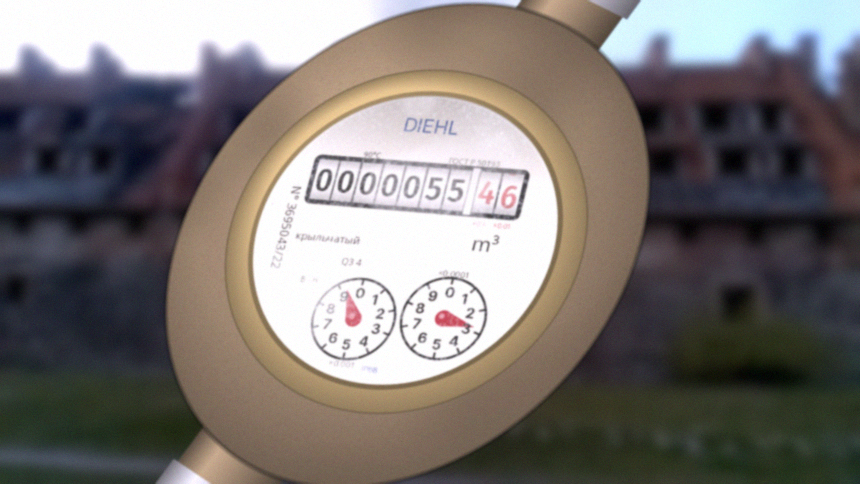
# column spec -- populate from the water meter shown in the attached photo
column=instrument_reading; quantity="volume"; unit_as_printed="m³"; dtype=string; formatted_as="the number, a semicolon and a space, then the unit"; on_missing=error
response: 55.4592; m³
